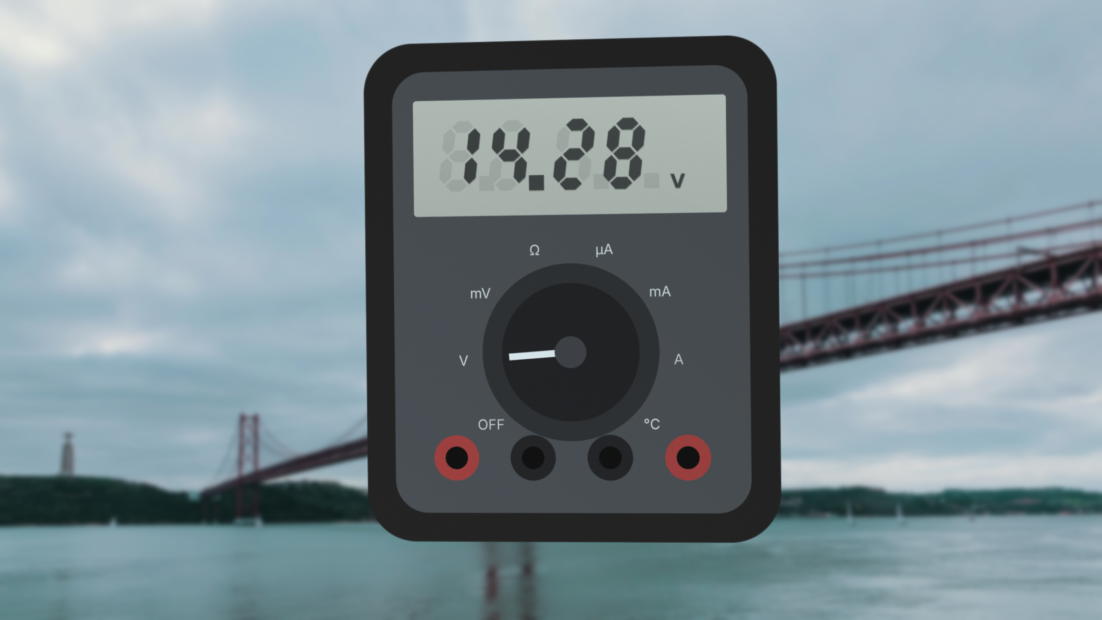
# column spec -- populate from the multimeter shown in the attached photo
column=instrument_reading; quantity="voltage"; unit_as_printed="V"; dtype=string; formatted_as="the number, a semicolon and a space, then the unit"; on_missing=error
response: 14.28; V
